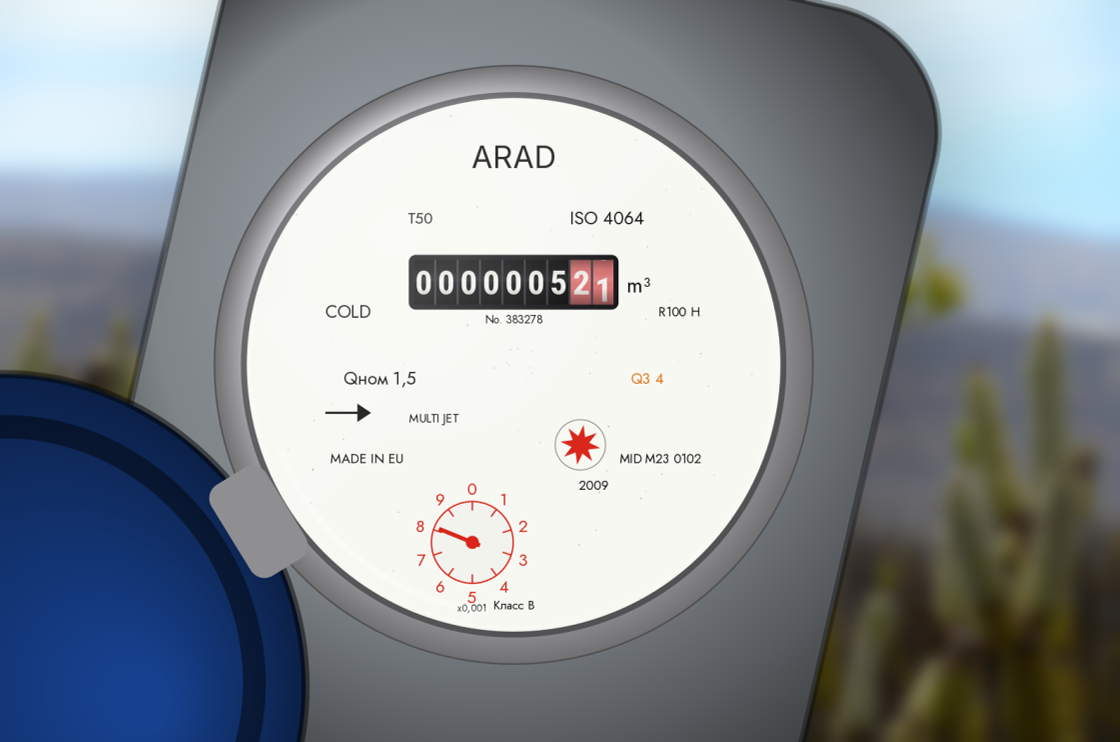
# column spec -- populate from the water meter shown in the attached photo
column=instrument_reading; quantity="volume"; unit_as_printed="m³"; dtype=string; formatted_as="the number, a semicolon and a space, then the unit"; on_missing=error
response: 5.208; m³
